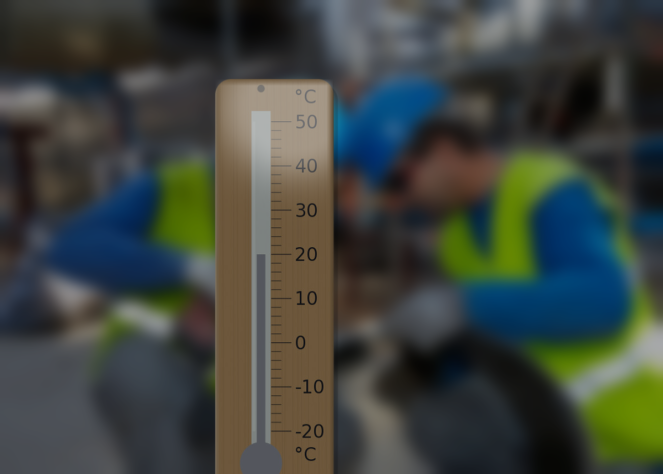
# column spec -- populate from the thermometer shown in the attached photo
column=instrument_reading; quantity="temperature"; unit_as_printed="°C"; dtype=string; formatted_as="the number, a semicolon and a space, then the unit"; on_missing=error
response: 20; °C
